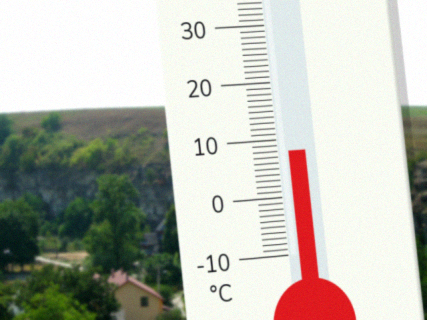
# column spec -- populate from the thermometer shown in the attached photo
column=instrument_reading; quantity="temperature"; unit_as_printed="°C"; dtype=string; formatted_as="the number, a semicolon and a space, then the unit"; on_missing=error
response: 8; °C
